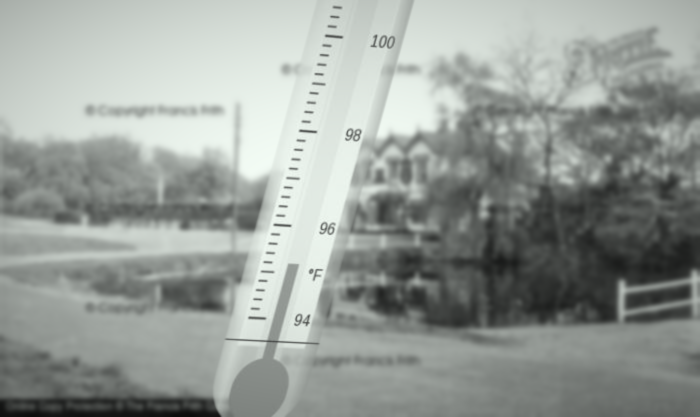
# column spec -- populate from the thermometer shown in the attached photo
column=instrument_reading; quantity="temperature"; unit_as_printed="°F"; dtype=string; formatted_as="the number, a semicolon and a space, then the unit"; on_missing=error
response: 95.2; °F
